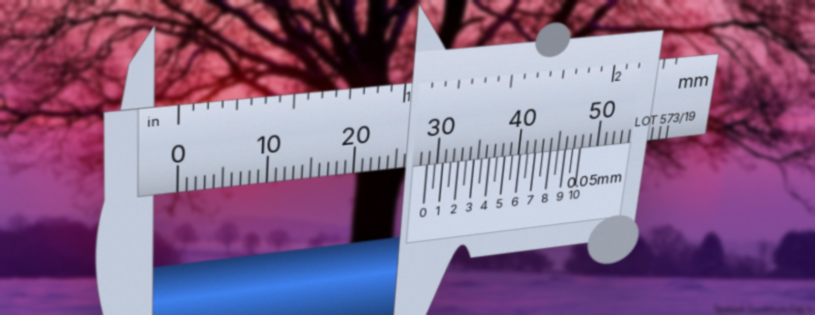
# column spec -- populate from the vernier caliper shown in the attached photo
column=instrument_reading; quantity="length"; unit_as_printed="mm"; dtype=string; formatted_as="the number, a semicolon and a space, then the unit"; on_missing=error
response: 28.8; mm
